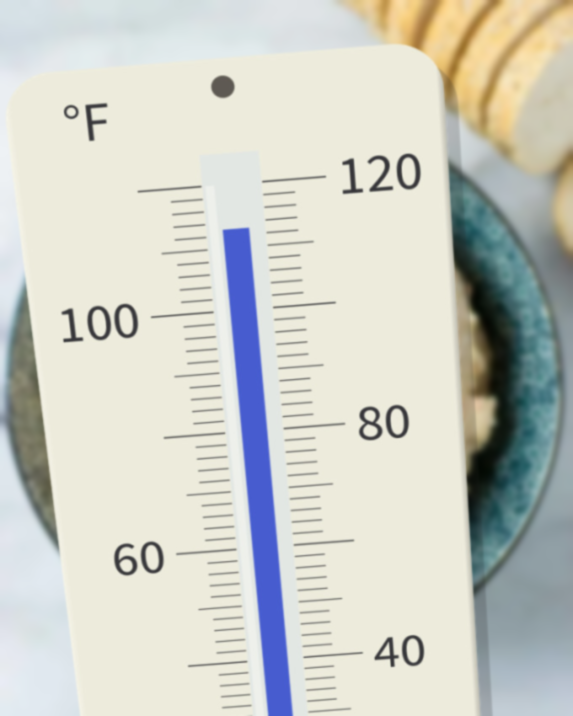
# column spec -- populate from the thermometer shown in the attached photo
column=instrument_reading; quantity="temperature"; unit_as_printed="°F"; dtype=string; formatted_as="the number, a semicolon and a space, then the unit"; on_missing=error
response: 113; °F
